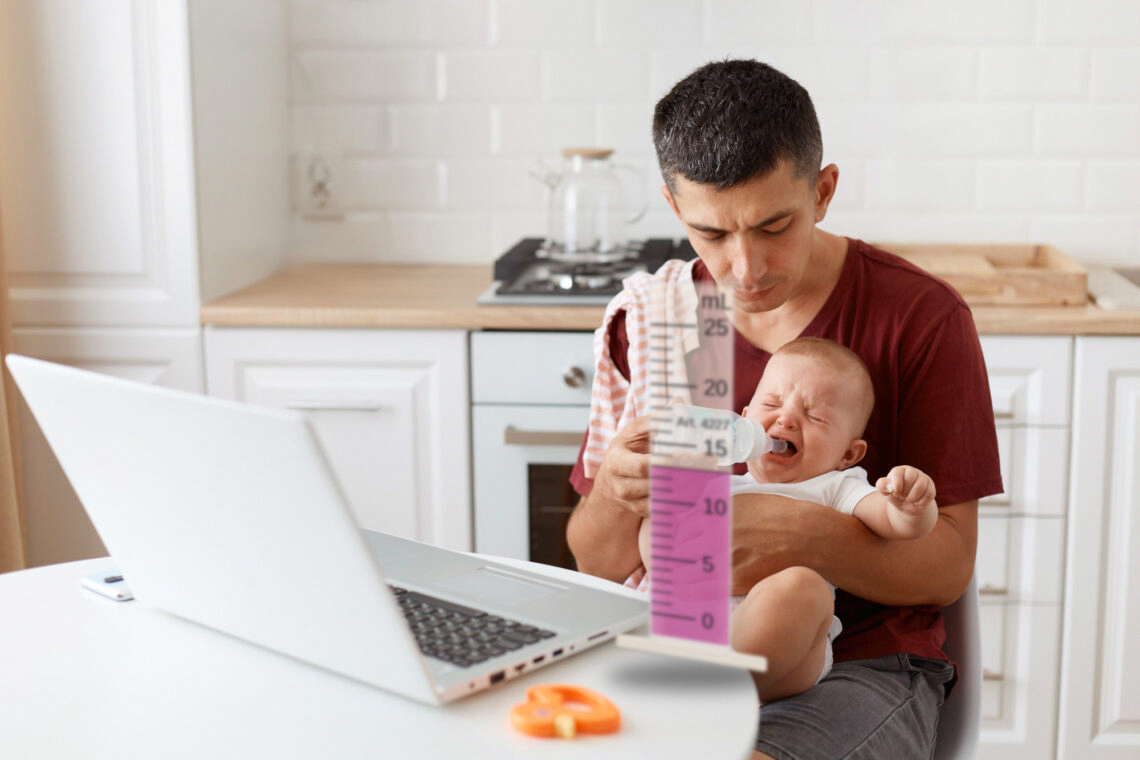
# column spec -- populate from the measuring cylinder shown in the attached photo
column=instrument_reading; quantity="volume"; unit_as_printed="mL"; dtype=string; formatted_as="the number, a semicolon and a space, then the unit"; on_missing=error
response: 13; mL
